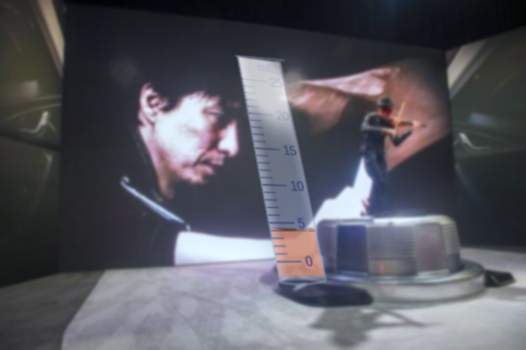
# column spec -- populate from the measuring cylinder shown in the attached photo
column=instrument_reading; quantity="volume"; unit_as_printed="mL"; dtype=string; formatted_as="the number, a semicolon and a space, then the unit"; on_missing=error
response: 4; mL
